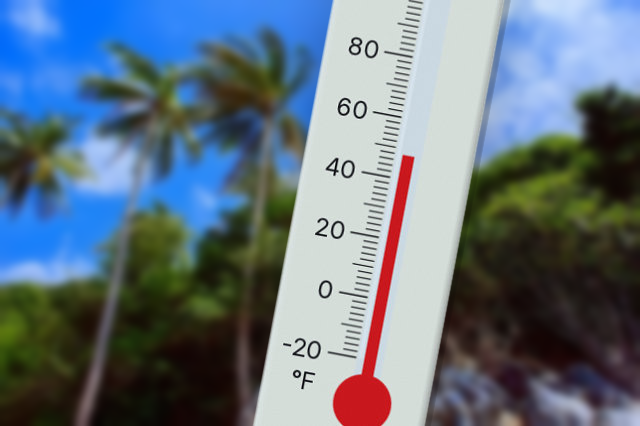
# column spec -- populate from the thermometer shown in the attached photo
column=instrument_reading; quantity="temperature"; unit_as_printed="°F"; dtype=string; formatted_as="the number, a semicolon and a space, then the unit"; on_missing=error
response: 48; °F
